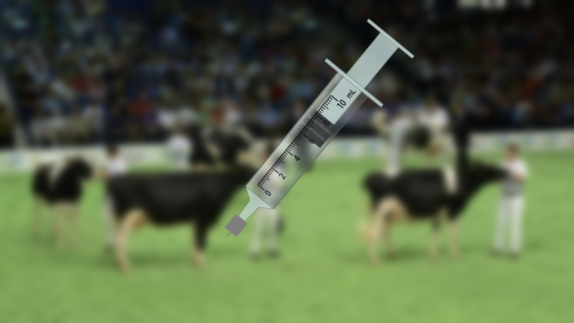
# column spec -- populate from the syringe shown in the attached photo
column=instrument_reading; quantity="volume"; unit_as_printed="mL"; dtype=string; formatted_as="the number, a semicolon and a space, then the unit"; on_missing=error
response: 6; mL
